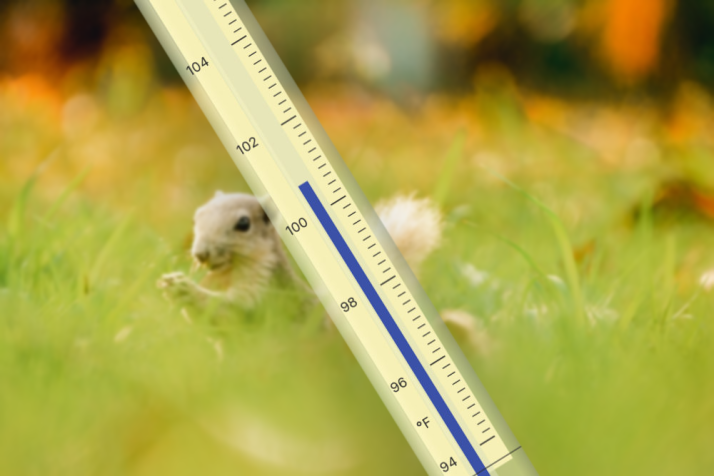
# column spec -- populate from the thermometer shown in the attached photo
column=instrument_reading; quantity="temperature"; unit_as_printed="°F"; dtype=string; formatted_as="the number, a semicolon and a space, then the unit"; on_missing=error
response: 100.7; °F
